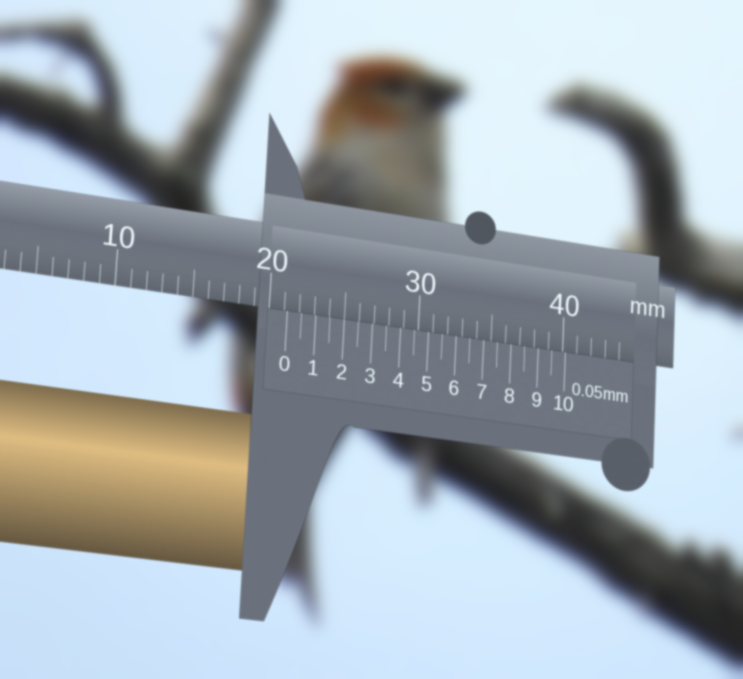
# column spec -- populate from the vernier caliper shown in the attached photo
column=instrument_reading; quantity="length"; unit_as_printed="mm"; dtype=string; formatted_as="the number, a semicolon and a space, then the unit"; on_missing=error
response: 21.2; mm
